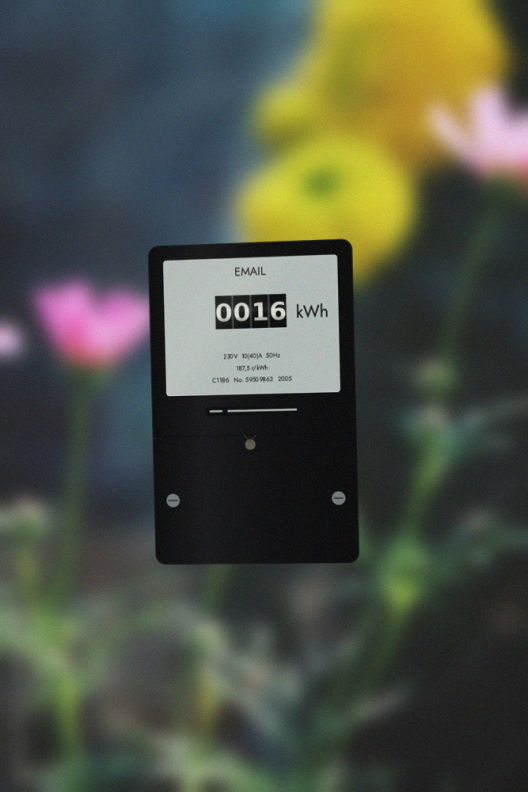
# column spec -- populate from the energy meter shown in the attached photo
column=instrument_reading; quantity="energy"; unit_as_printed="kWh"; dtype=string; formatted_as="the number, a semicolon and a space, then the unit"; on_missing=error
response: 16; kWh
